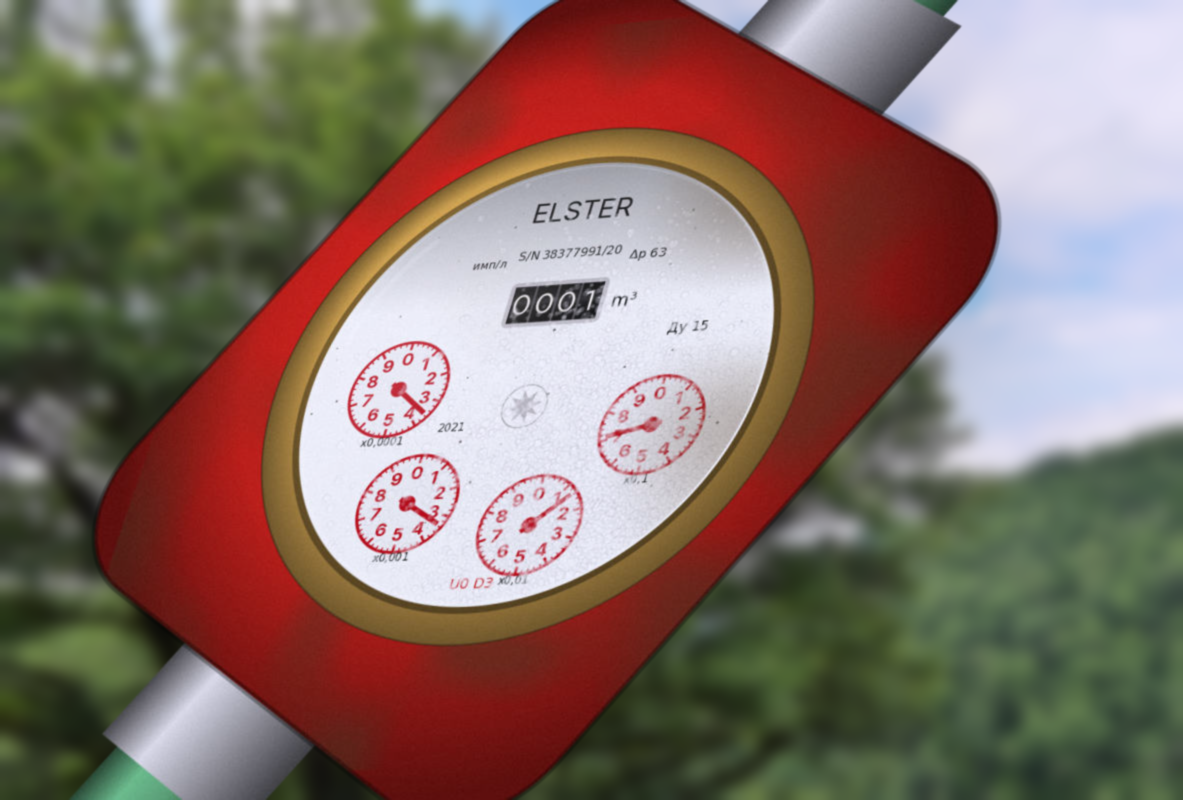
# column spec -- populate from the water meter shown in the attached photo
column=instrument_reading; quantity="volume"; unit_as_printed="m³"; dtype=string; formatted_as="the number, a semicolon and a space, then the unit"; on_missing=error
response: 1.7133; m³
